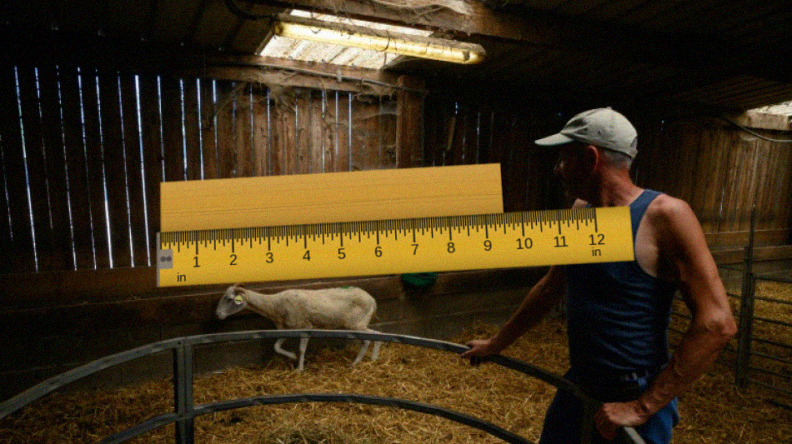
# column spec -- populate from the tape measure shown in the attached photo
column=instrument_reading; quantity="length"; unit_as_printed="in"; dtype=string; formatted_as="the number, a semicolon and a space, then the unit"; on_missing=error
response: 9.5; in
